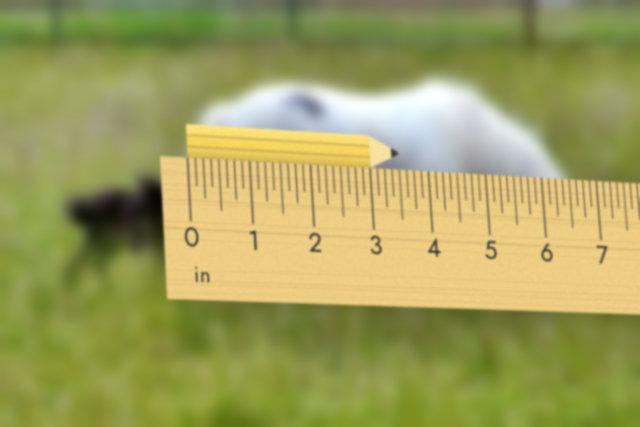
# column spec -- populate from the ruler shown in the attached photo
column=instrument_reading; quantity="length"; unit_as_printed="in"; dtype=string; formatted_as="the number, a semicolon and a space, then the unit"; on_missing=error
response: 3.5; in
